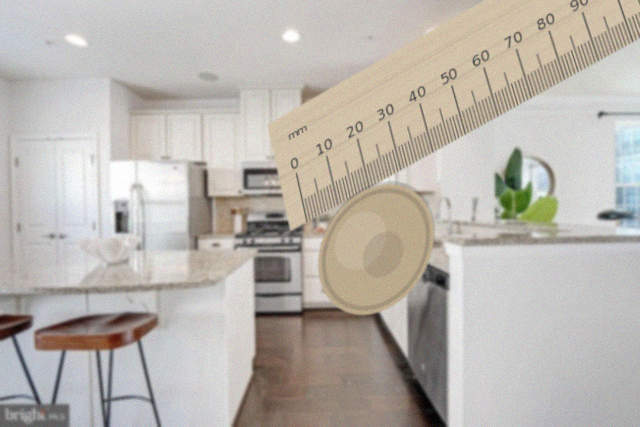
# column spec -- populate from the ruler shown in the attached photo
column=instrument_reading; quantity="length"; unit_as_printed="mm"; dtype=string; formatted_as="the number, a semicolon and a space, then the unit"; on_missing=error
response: 35; mm
